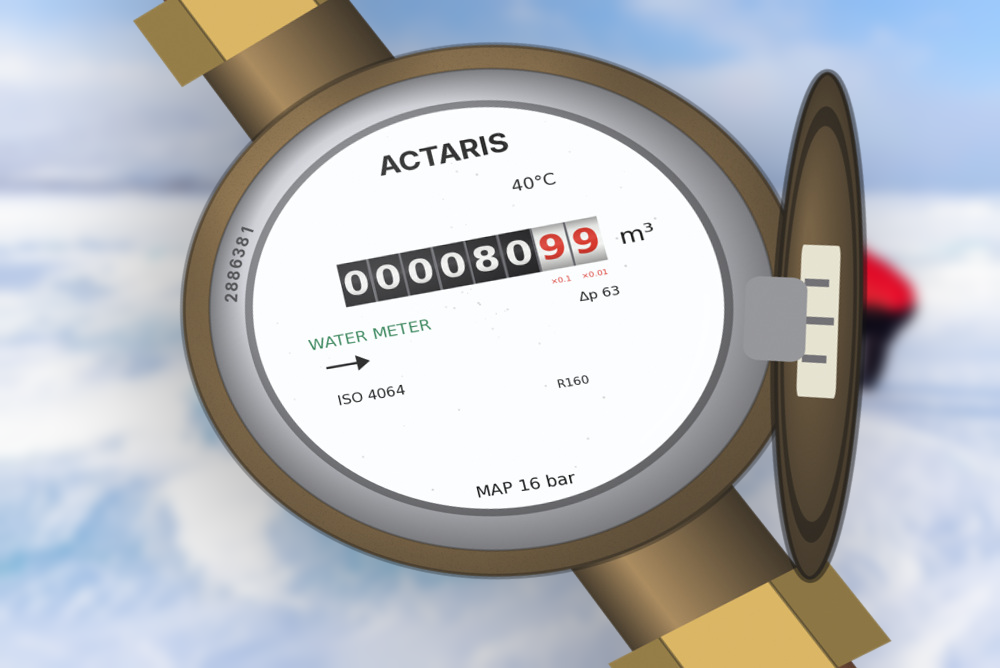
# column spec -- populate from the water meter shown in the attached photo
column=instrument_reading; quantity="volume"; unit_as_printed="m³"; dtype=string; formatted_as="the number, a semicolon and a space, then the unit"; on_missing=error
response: 80.99; m³
